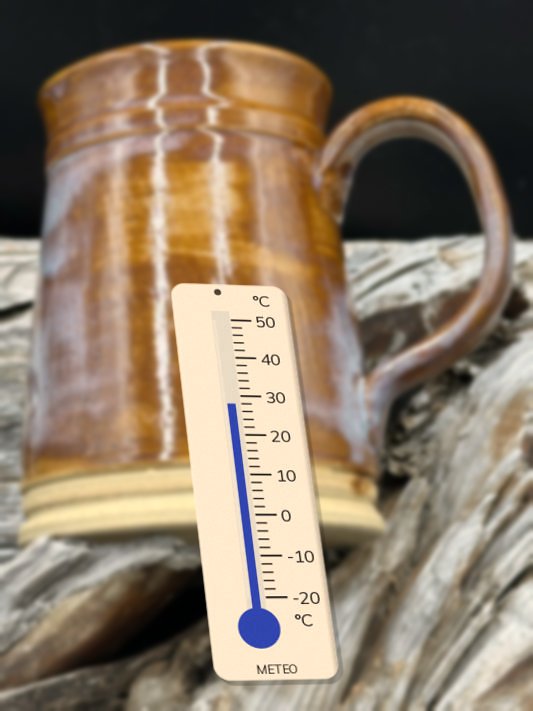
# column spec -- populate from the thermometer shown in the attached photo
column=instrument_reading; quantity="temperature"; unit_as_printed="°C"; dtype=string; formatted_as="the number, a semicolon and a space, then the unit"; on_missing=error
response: 28; °C
